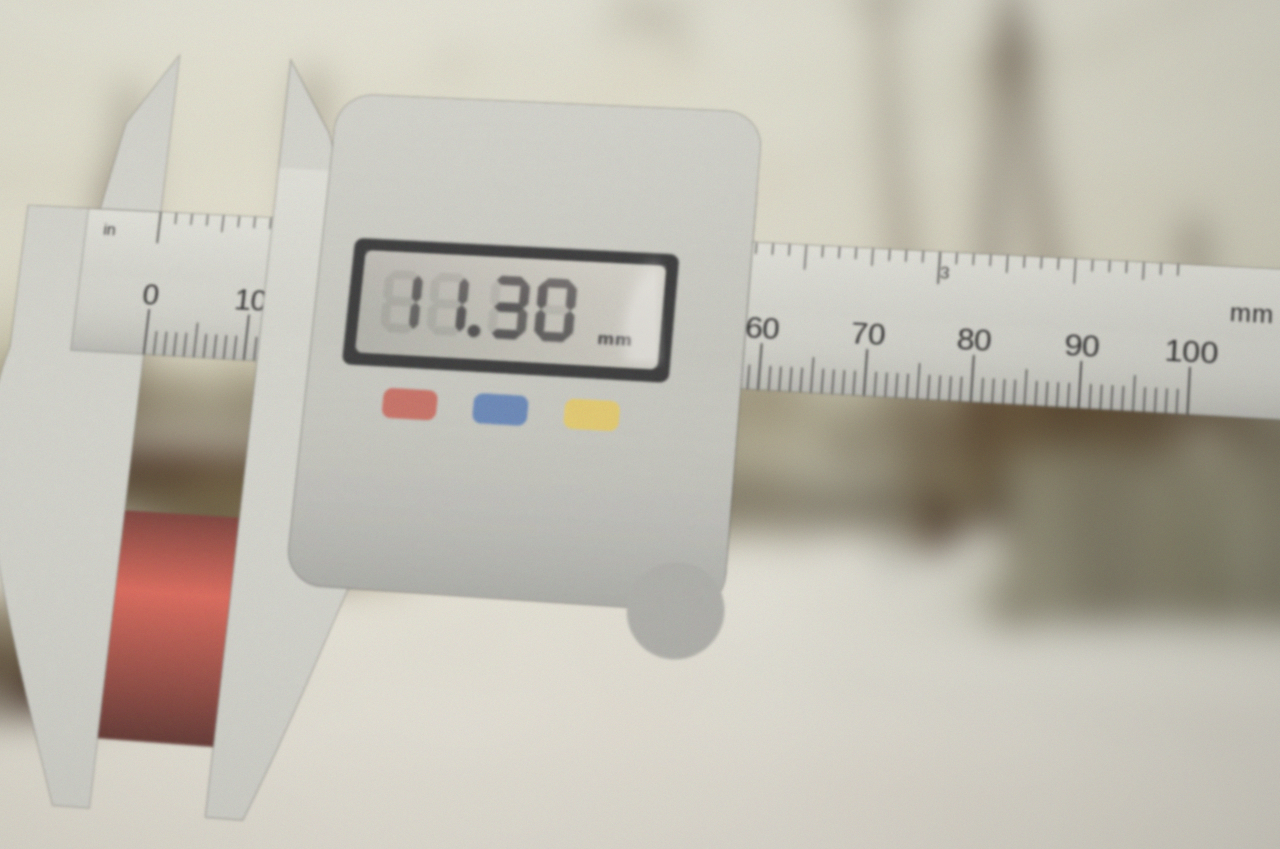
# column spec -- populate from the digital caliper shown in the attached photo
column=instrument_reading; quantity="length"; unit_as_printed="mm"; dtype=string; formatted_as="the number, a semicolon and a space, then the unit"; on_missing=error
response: 11.30; mm
